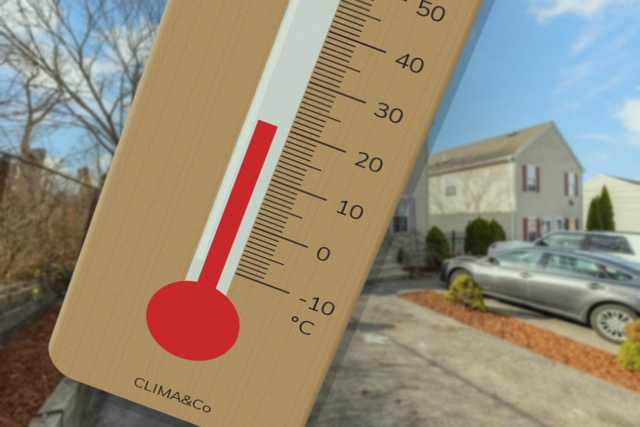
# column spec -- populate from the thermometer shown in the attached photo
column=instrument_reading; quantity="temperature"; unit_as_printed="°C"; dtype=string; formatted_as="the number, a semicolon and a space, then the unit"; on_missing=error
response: 20; °C
